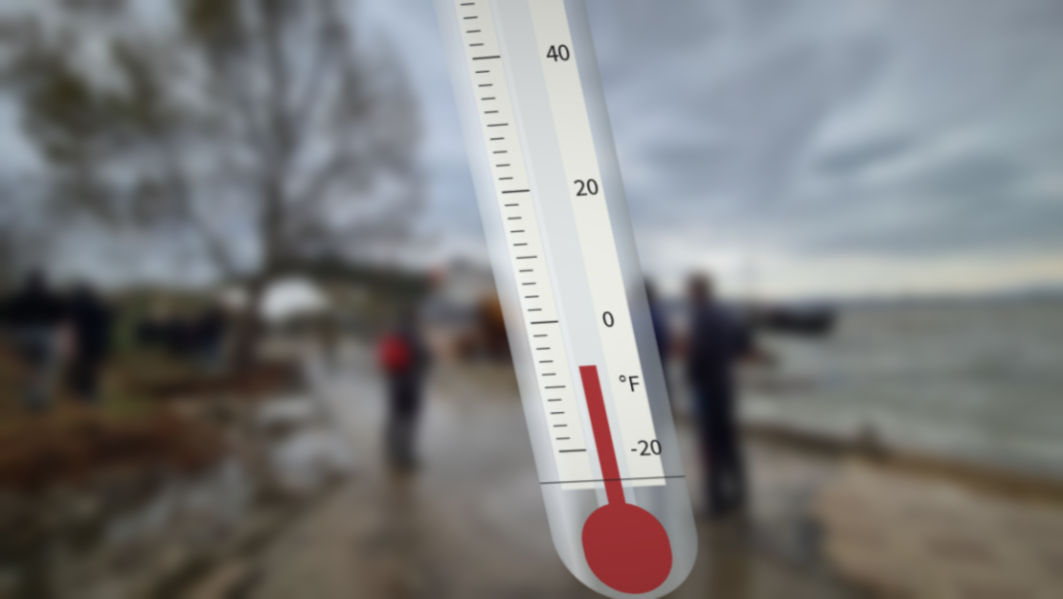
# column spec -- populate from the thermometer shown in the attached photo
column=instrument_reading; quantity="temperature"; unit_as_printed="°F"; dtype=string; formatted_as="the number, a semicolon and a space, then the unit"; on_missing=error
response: -7; °F
